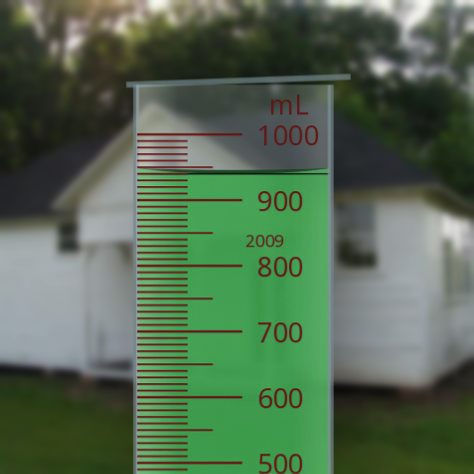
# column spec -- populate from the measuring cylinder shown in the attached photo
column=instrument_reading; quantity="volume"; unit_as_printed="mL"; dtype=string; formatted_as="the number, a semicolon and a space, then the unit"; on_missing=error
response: 940; mL
